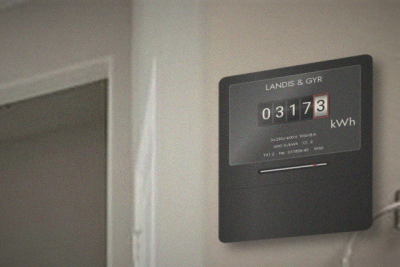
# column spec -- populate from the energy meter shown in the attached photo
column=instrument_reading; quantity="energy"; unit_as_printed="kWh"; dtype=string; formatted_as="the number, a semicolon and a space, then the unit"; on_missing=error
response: 317.3; kWh
